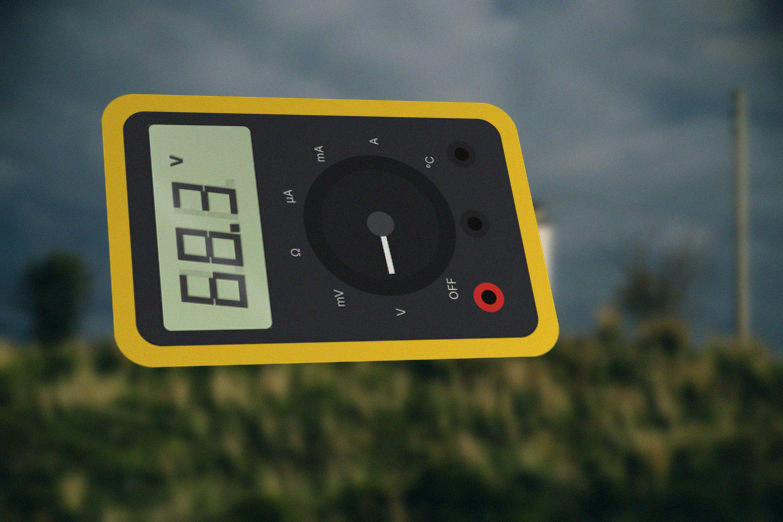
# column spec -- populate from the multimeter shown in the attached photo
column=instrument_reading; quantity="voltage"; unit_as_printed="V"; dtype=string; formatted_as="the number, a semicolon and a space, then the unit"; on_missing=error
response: 68.3; V
